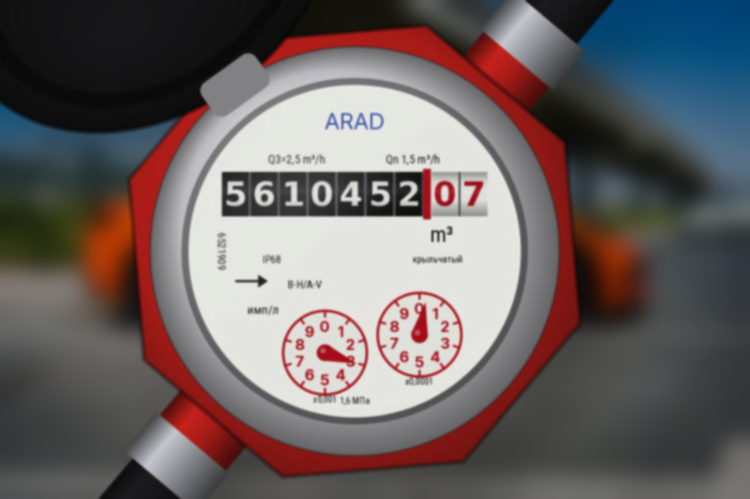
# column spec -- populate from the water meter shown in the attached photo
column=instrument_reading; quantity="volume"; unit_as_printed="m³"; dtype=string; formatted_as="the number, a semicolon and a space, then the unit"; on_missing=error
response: 5610452.0730; m³
